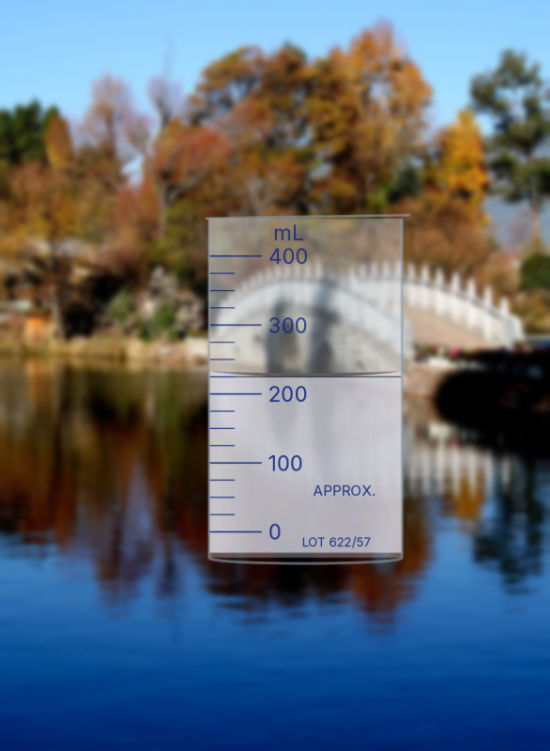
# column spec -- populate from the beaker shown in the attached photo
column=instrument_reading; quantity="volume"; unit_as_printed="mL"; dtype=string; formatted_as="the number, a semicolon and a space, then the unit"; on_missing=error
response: 225; mL
